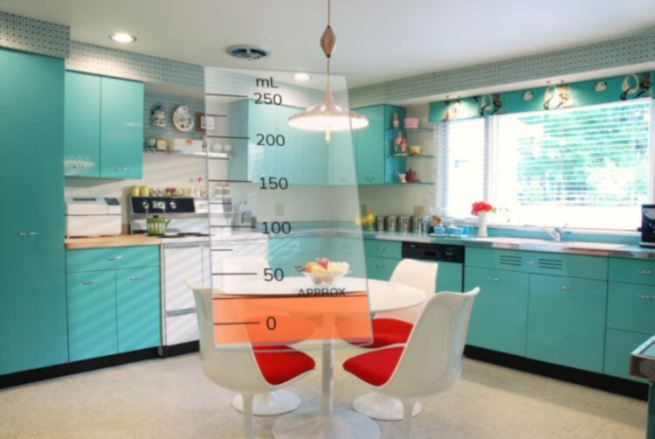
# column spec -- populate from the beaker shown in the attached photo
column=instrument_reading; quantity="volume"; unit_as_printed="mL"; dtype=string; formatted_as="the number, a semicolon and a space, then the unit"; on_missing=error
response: 25; mL
